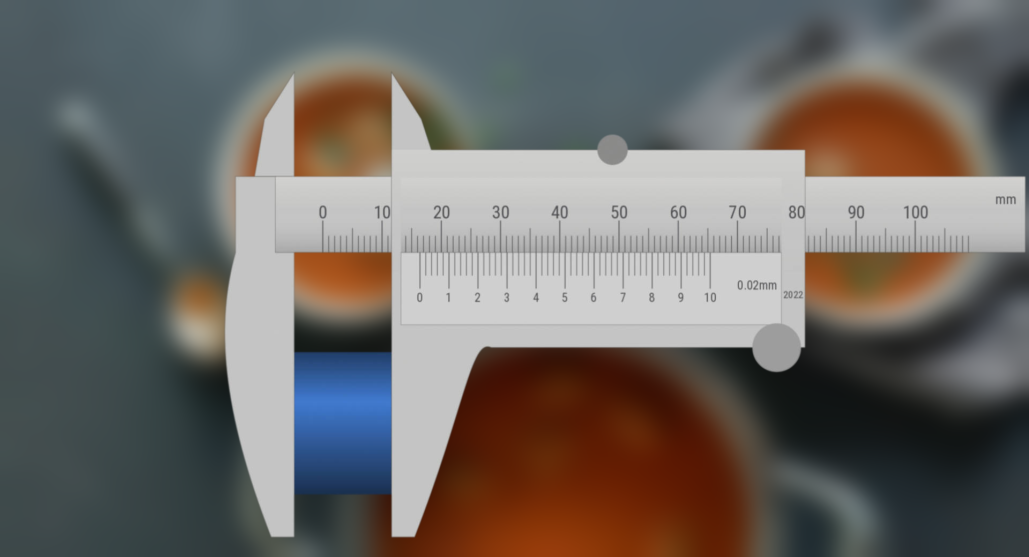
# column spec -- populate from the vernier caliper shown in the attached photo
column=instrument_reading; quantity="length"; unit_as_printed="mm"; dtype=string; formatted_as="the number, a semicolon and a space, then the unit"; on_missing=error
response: 16.4; mm
